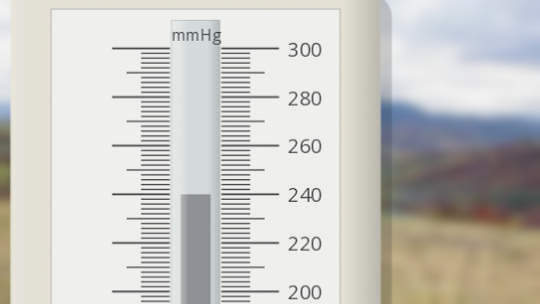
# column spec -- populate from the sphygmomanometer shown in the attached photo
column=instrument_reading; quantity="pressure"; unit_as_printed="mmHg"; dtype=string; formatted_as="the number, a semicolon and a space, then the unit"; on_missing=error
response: 240; mmHg
